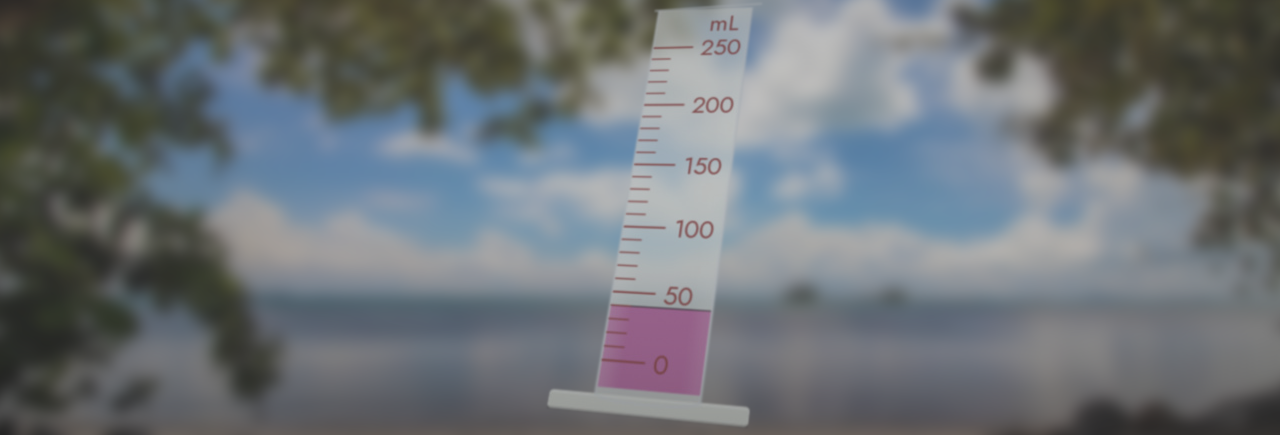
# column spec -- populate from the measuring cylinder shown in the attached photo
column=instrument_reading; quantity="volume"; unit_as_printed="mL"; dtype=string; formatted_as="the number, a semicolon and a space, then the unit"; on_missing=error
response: 40; mL
